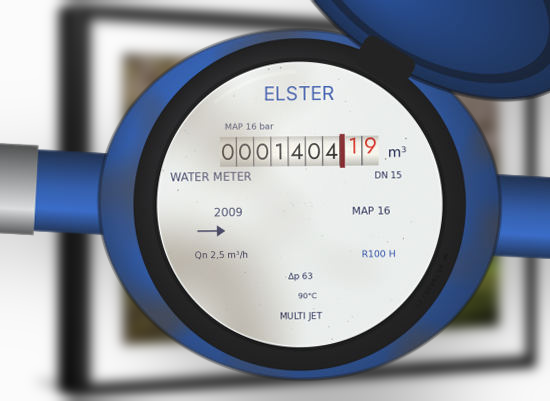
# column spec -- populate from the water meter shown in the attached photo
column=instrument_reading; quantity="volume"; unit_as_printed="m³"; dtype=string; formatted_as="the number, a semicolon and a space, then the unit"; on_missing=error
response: 1404.19; m³
